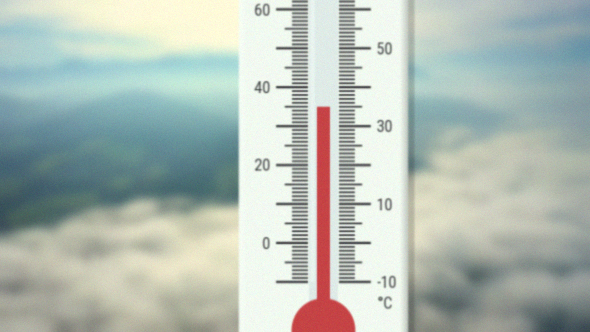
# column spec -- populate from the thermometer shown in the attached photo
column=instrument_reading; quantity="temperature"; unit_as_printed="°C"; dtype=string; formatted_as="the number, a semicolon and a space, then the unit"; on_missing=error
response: 35; °C
